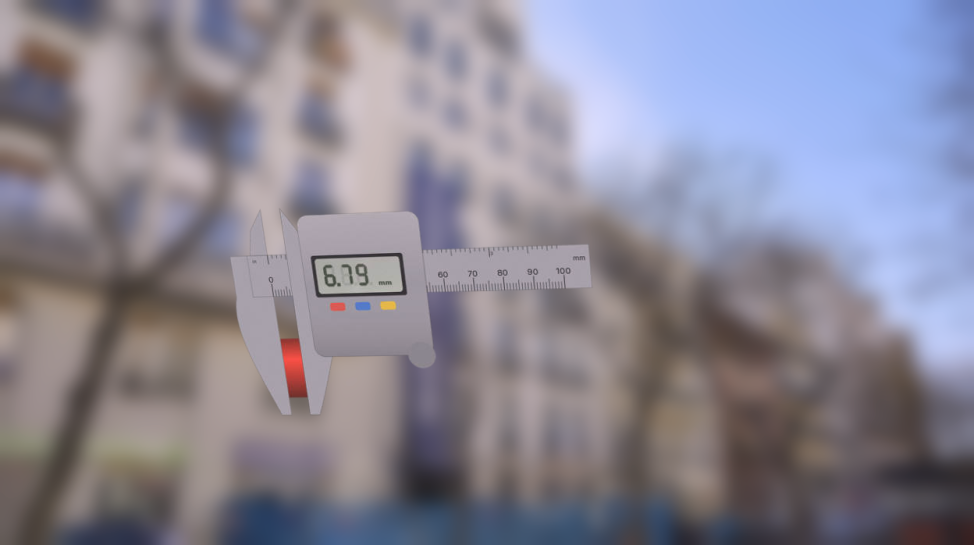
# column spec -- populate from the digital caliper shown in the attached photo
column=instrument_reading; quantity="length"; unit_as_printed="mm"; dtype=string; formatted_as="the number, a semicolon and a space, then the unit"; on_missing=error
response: 6.79; mm
